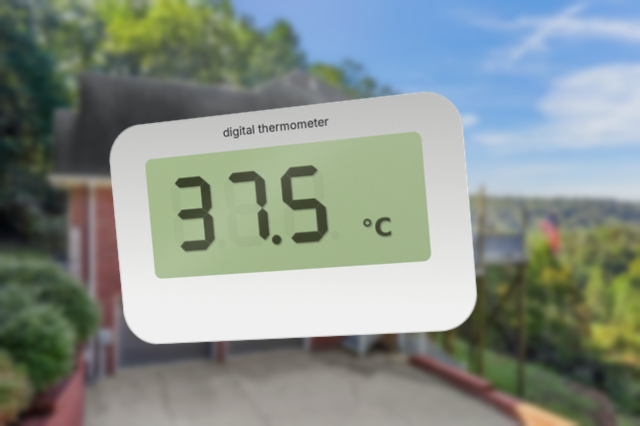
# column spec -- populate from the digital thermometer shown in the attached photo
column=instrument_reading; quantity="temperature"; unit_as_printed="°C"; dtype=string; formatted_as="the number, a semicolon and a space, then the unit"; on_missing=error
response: 37.5; °C
